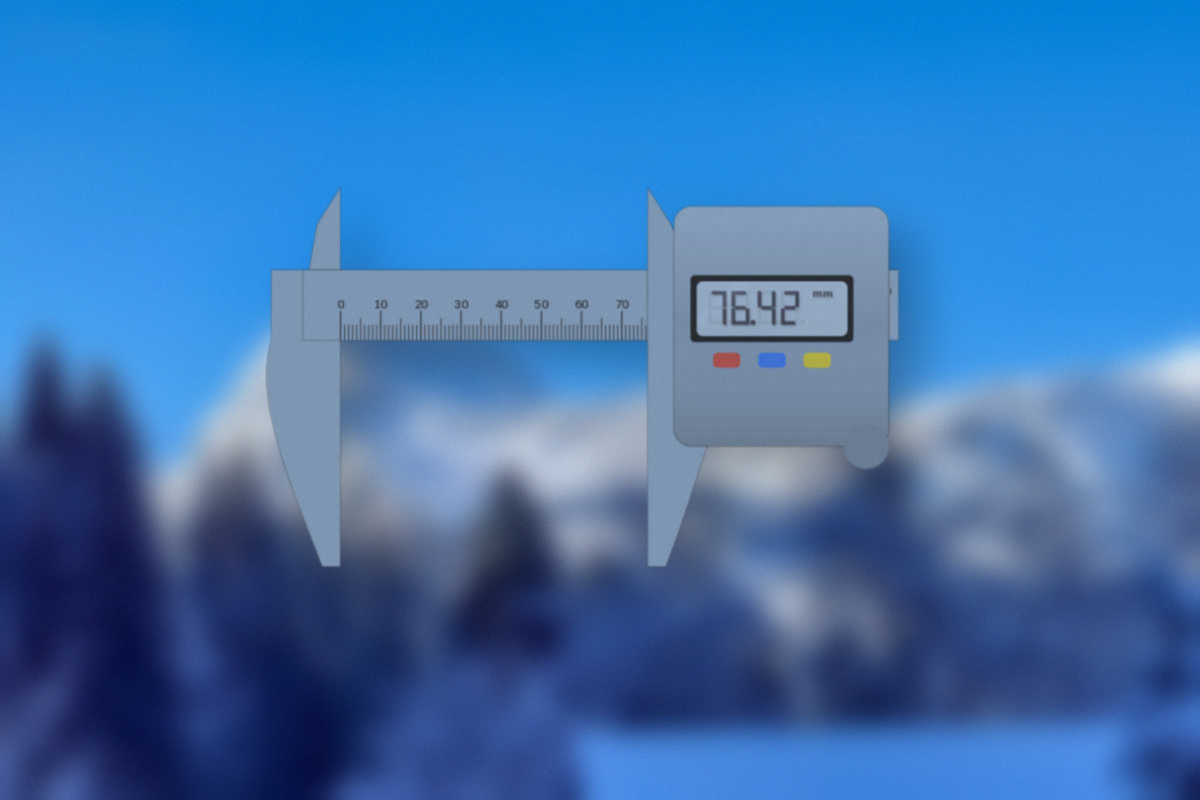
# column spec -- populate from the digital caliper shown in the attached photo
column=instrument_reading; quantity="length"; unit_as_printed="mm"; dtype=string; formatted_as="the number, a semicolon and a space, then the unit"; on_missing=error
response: 76.42; mm
